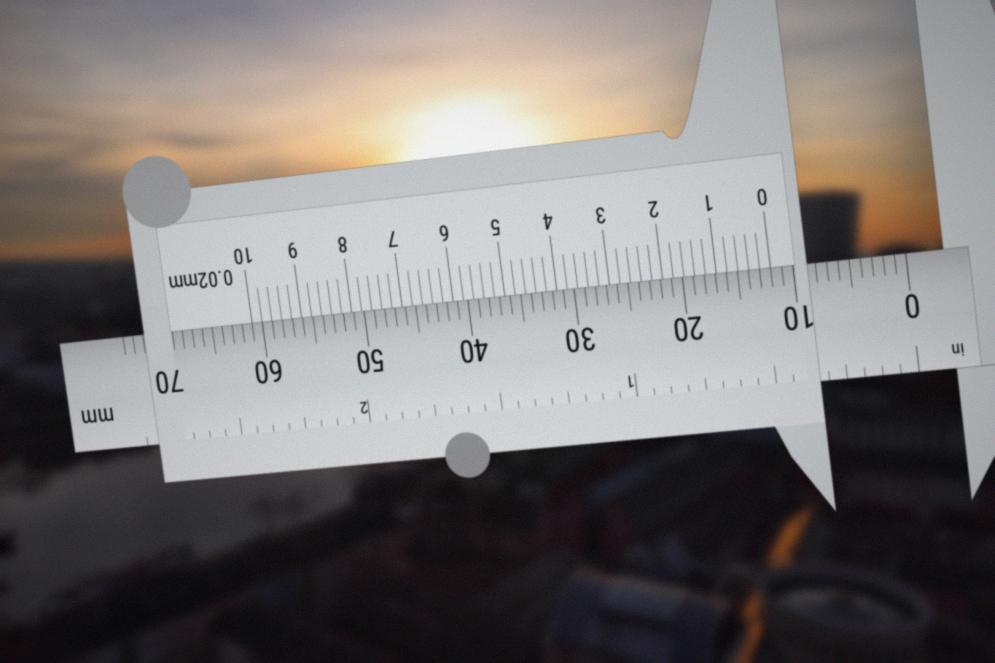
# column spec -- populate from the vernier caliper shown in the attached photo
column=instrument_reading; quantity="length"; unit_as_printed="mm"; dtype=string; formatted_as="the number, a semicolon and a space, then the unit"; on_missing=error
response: 12.0; mm
